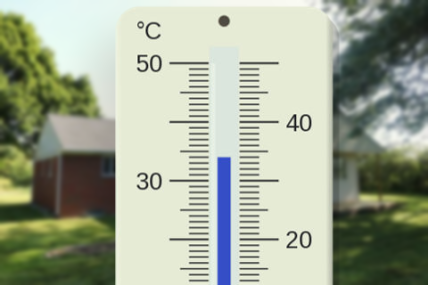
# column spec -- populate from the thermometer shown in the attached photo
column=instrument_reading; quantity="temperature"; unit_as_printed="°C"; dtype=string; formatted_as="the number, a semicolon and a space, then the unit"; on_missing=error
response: 34; °C
